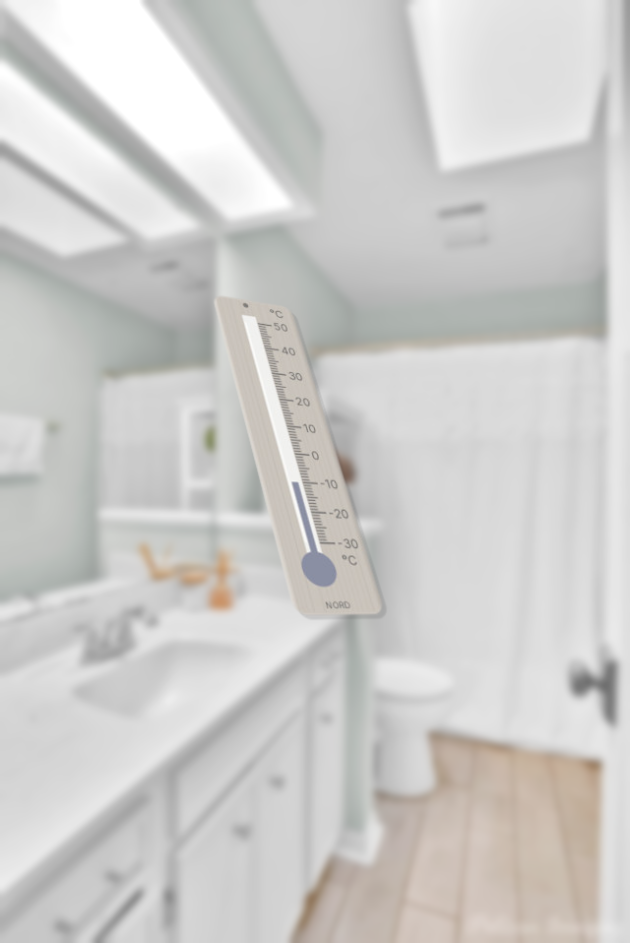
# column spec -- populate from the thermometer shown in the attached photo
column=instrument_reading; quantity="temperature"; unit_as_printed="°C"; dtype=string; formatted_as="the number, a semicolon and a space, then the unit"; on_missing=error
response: -10; °C
